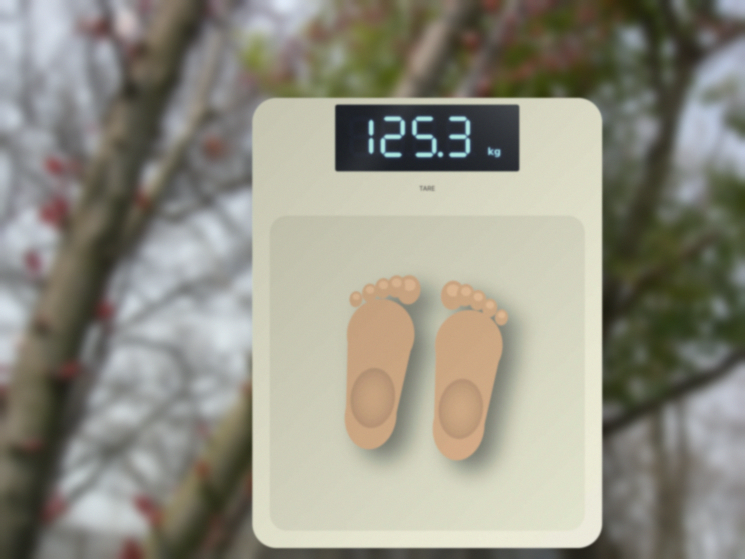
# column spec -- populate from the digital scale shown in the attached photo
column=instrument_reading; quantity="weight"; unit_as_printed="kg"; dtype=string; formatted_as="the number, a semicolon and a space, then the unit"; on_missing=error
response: 125.3; kg
